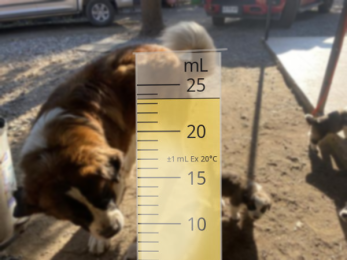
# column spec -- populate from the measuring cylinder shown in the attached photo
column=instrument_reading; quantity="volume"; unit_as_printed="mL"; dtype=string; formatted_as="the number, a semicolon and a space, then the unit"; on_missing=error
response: 23.5; mL
